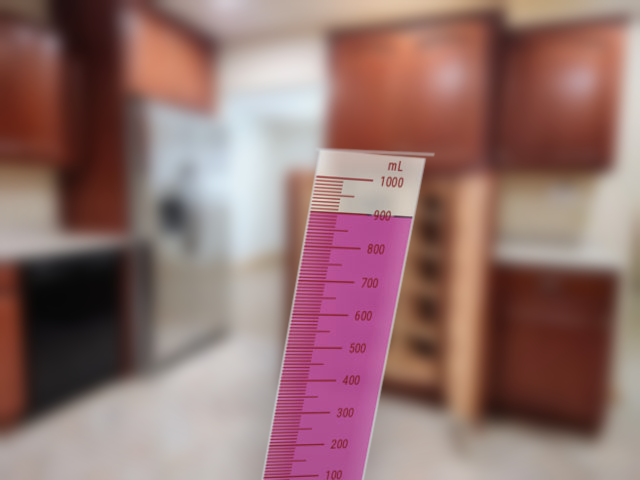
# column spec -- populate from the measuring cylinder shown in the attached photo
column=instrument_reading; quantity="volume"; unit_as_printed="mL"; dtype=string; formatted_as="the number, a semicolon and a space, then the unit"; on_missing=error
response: 900; mL
